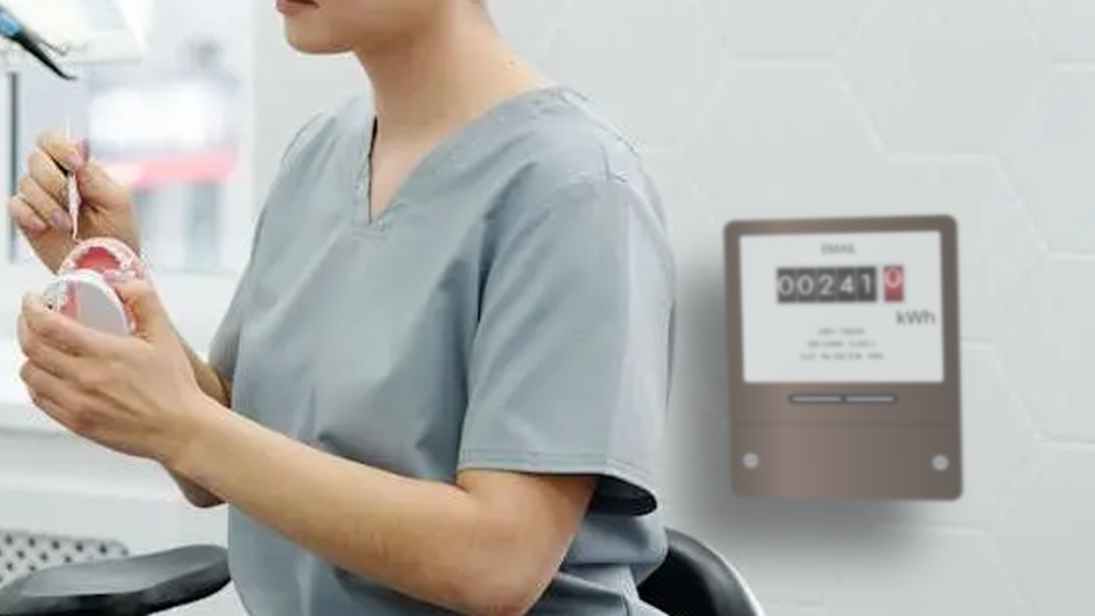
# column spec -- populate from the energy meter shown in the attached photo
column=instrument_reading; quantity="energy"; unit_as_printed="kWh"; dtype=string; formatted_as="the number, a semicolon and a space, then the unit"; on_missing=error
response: 241.0; kWh
